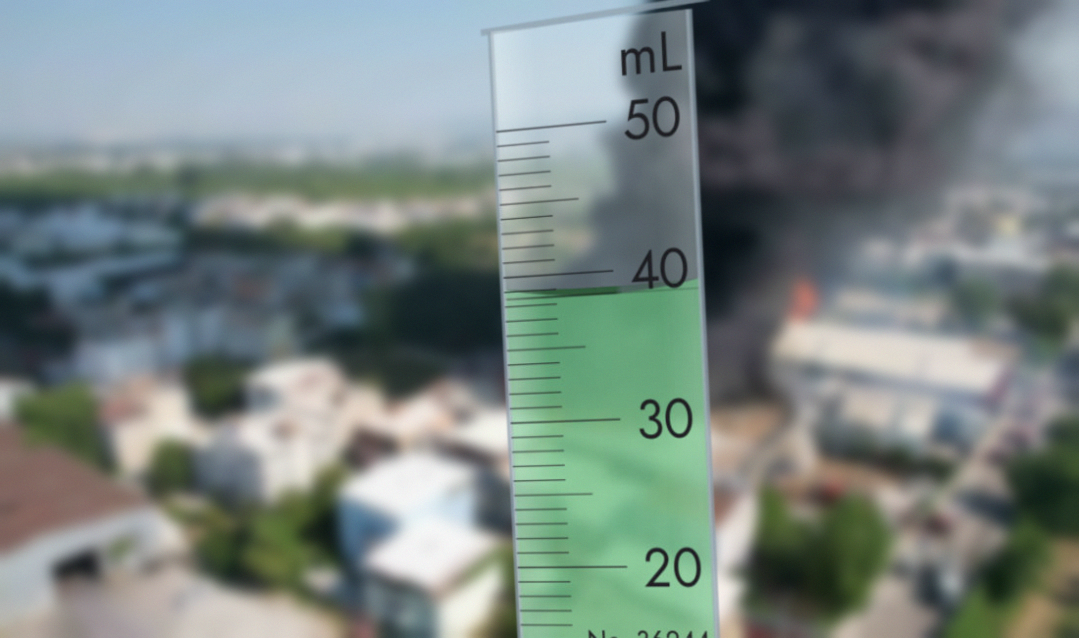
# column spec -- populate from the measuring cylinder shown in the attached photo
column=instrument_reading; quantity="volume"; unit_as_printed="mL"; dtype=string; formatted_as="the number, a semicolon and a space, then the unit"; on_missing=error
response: 38.5; mL
